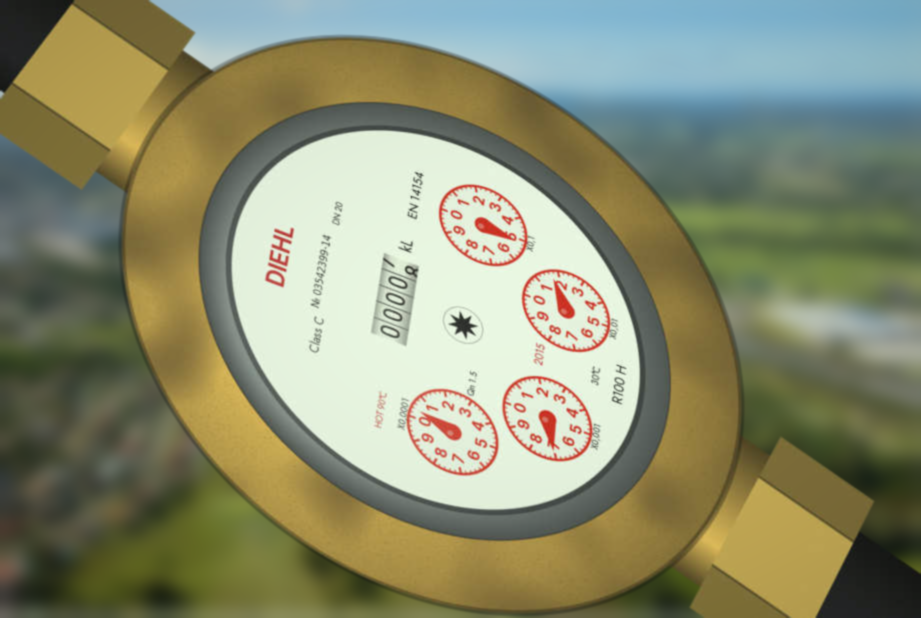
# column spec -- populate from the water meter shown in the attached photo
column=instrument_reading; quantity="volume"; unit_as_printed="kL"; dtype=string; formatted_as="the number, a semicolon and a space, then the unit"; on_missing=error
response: 7.5170; kL
